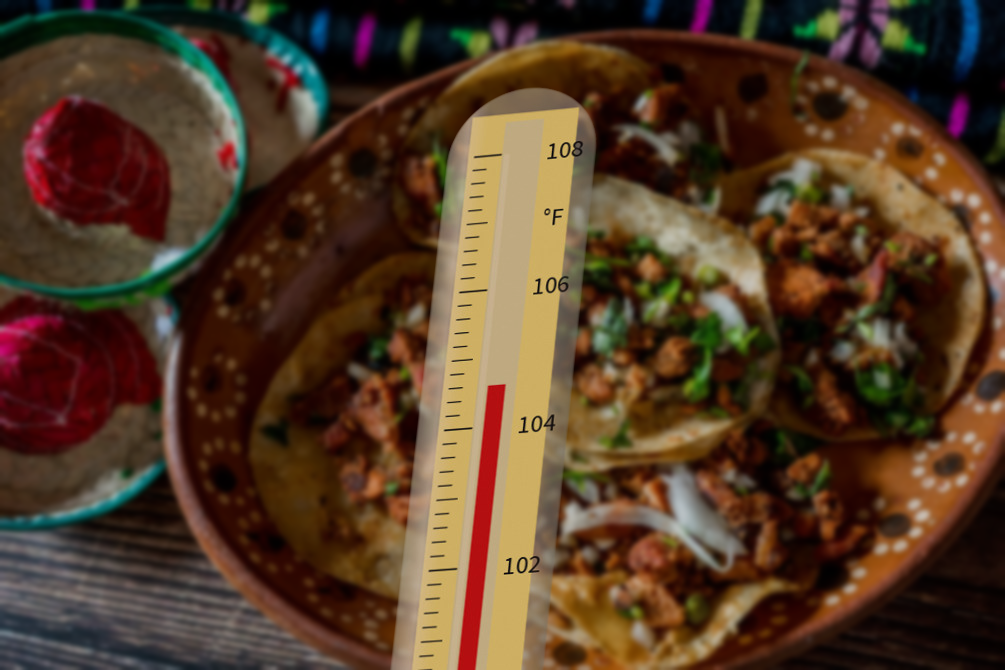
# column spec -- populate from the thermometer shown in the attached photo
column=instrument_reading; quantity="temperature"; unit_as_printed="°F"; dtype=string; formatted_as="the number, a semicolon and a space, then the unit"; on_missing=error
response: 104.6; °F
